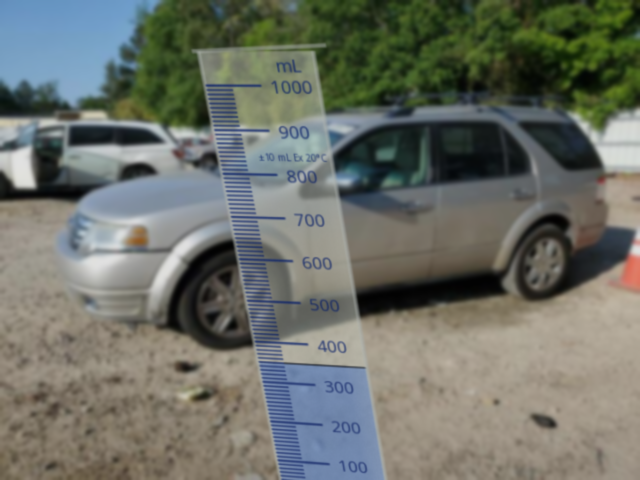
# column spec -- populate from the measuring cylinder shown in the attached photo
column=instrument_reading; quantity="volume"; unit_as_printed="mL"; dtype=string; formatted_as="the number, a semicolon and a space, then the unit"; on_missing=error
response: 350; mL
